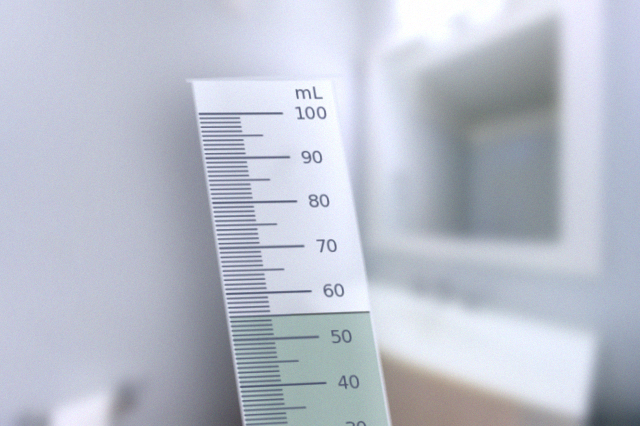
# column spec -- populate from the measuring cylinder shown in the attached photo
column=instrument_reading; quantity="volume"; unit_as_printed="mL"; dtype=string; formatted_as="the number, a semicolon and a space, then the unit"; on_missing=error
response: 55; mL
